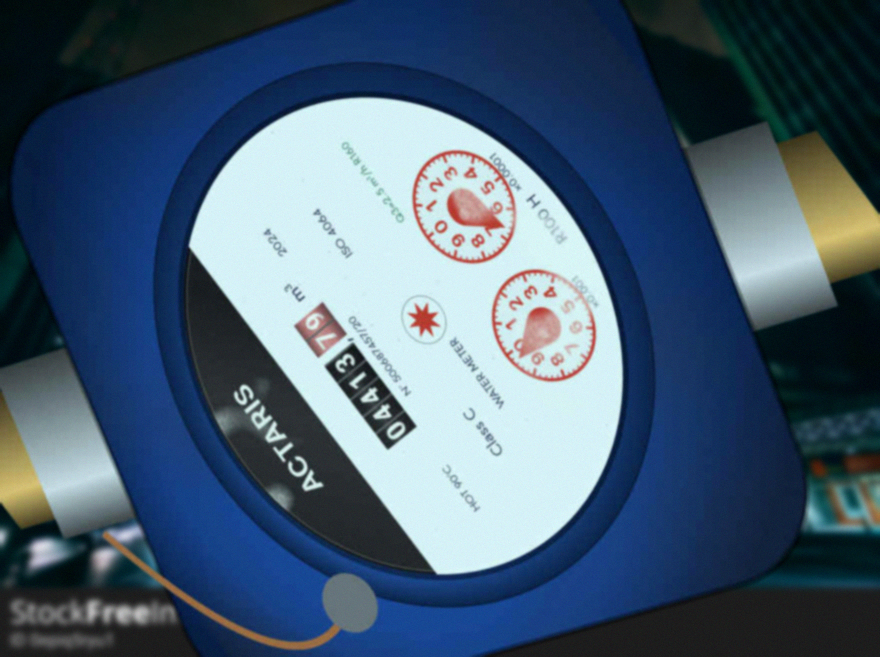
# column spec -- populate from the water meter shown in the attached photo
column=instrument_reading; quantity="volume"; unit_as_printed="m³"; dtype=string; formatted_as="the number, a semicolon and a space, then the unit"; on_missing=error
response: 4413.7896; m³
